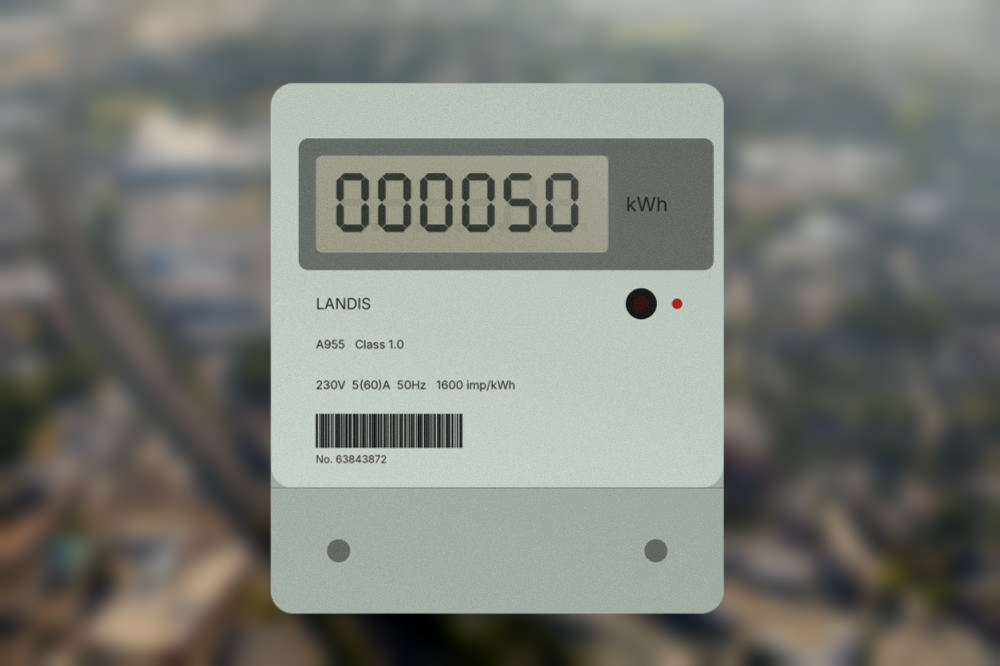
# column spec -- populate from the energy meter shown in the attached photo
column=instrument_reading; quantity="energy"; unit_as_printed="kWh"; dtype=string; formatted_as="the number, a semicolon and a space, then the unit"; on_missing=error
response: 50; kWh
